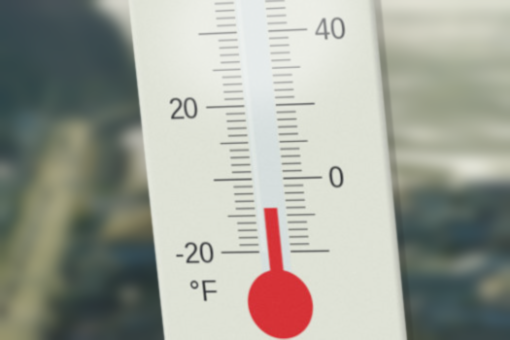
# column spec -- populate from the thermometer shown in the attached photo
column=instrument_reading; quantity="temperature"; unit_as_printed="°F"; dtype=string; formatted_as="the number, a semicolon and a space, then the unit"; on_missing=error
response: -8; °F
